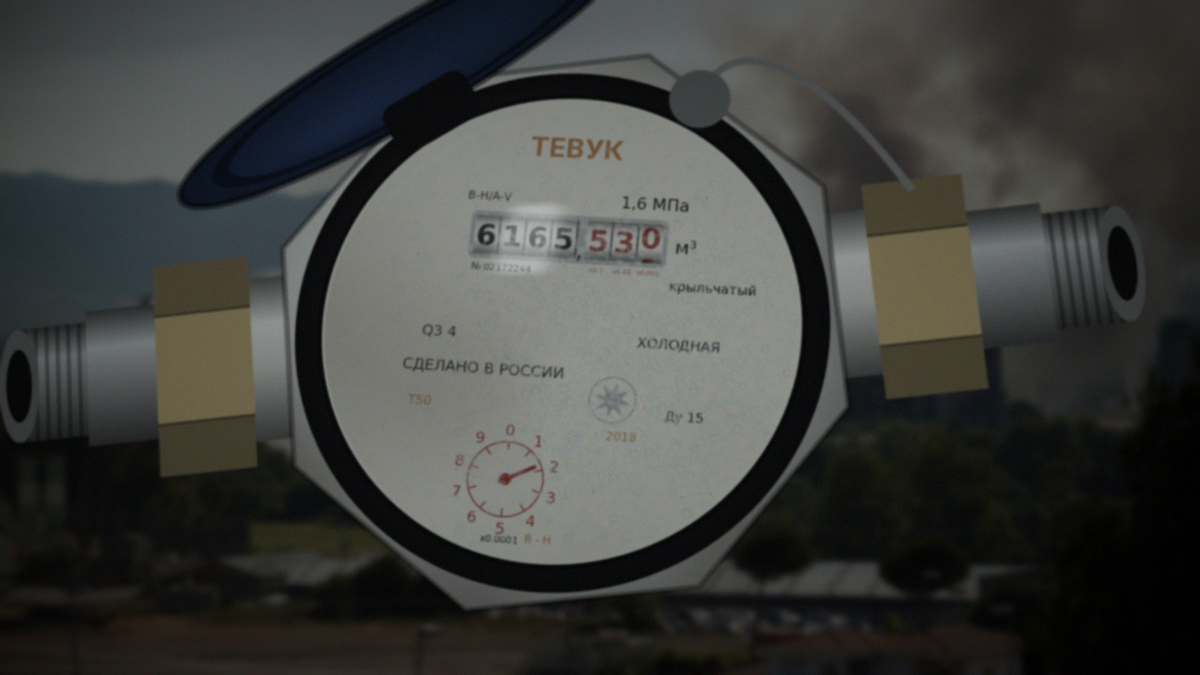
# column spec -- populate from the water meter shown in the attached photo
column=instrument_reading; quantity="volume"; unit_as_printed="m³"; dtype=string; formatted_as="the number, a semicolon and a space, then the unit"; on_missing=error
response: 6165.5301; m³
